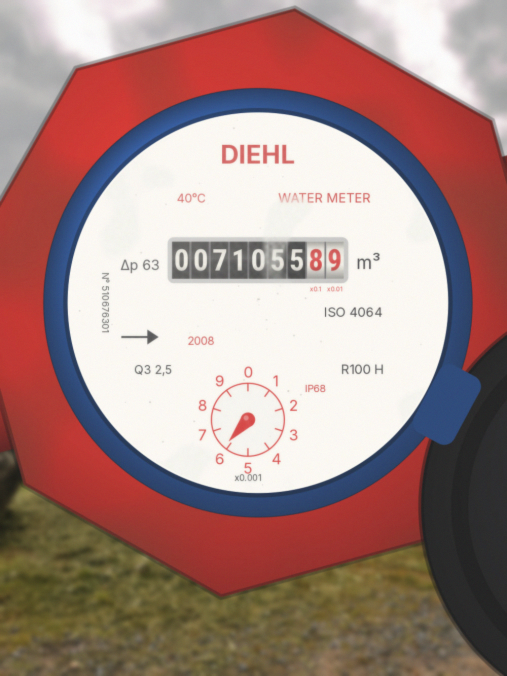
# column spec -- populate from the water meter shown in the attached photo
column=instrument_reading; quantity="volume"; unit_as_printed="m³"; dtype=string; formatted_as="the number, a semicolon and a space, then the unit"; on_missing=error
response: 71055.896; m³
